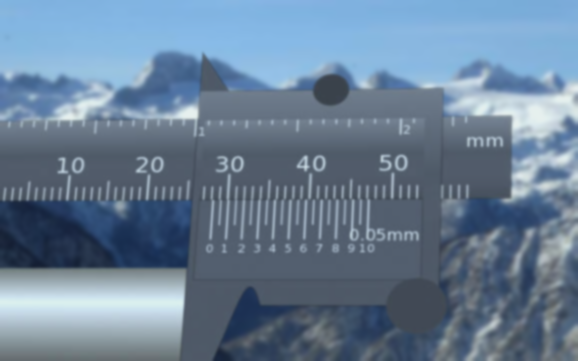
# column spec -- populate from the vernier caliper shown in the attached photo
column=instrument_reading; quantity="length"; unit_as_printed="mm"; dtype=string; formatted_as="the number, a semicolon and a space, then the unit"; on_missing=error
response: 28.2; mm
